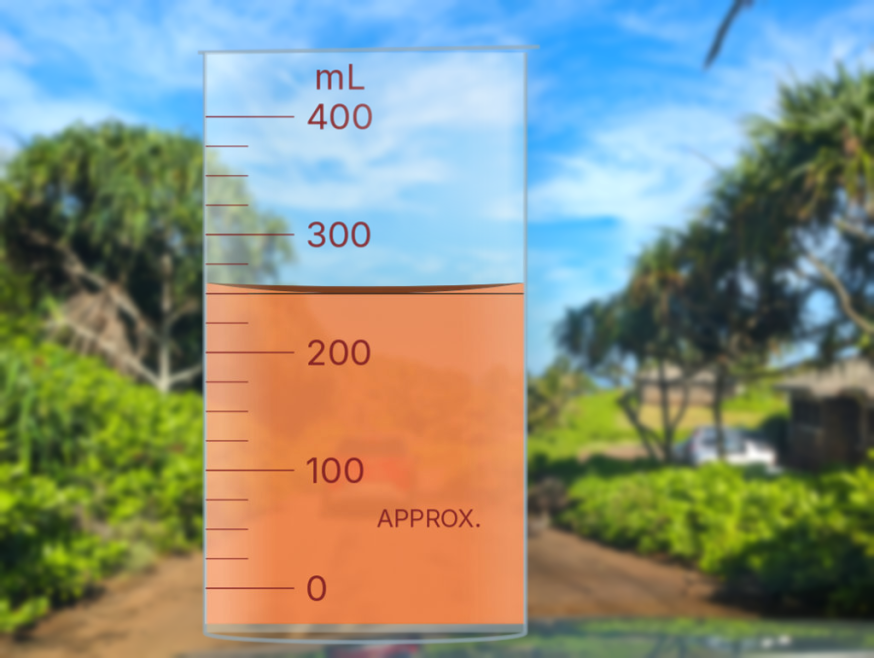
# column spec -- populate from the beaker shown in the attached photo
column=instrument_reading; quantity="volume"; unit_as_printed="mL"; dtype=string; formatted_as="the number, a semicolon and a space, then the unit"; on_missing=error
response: 250; mL
